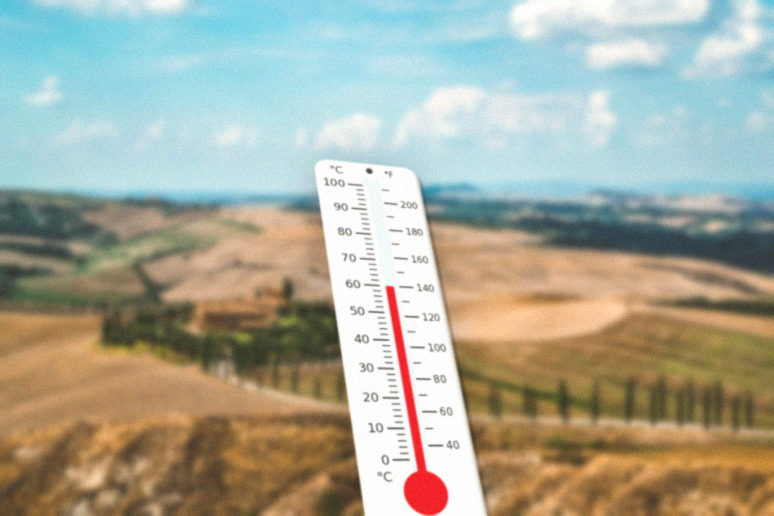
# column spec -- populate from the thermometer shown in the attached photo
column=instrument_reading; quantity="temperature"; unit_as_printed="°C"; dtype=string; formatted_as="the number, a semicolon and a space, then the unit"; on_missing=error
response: 60; °C
